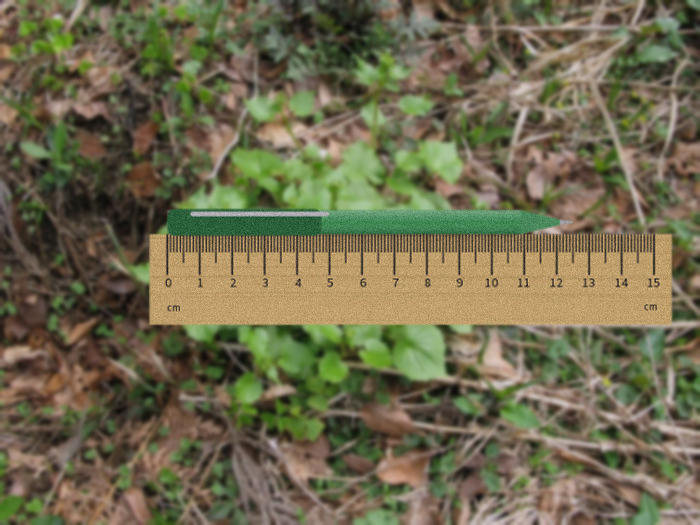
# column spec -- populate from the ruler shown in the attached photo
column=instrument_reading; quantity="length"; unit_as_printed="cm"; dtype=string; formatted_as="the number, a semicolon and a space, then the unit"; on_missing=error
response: 12.5; cm
